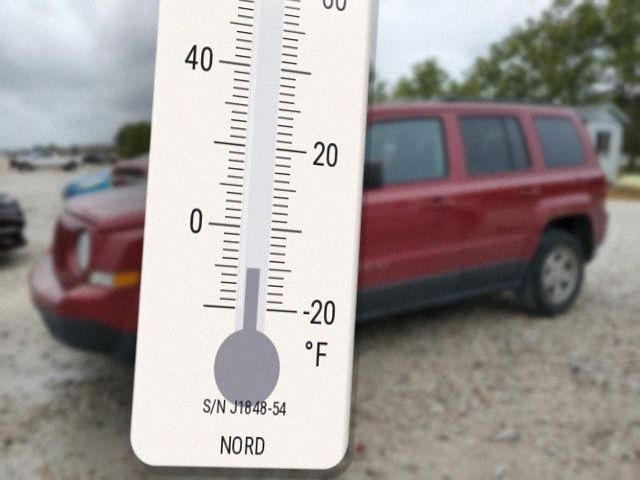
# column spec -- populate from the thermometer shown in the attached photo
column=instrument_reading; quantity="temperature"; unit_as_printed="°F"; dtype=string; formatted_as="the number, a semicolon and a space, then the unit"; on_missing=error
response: -10; °F
